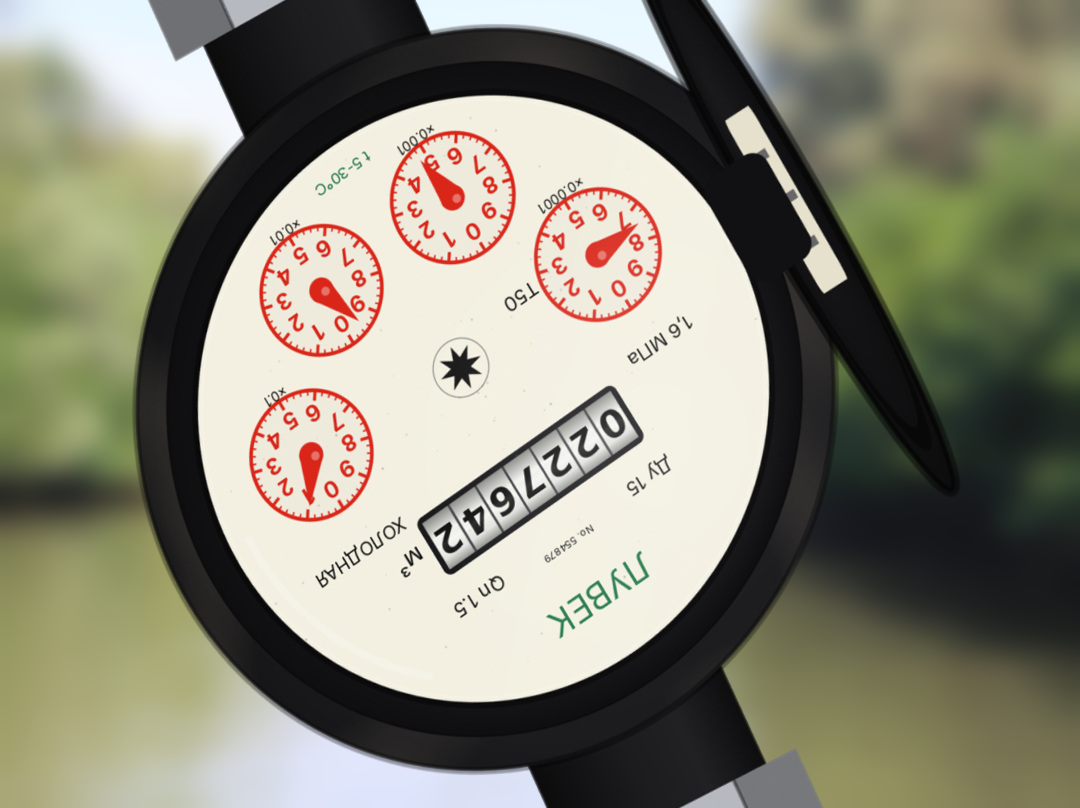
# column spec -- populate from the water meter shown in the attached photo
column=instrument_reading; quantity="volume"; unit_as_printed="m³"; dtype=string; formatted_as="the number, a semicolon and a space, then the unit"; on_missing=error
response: 227642.0947; m³
